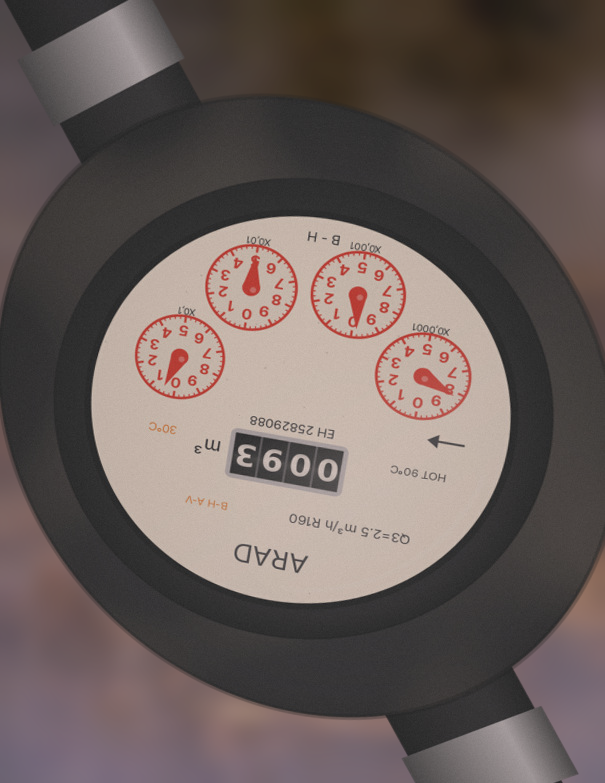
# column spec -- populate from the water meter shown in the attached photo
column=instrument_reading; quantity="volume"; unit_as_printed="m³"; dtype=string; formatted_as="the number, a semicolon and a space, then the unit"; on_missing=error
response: 93.0498; m³
